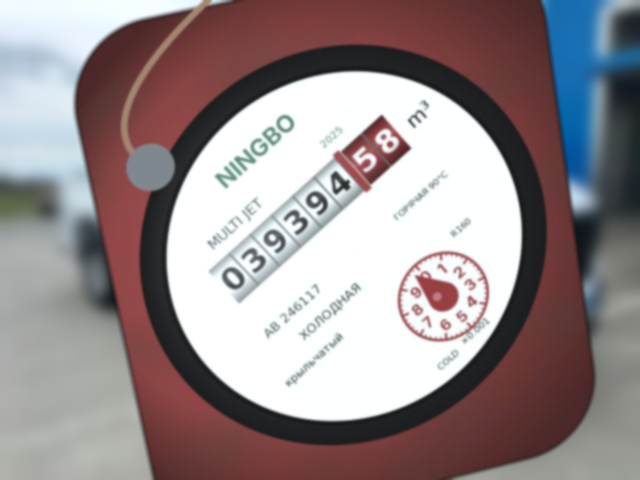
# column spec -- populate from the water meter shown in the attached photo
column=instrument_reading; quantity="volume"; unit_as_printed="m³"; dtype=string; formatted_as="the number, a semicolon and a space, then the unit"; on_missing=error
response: 39394.579; m³
